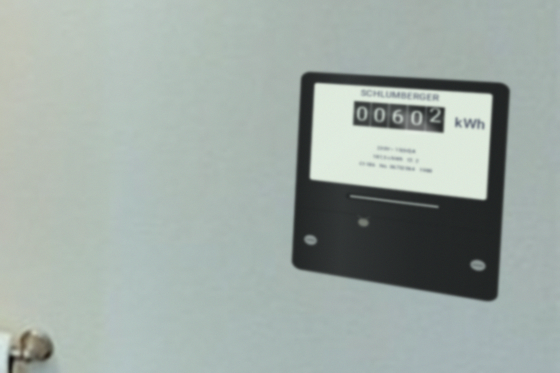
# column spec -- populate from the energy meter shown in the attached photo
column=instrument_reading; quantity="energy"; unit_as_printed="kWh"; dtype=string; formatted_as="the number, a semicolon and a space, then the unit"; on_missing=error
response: 602; kWh
